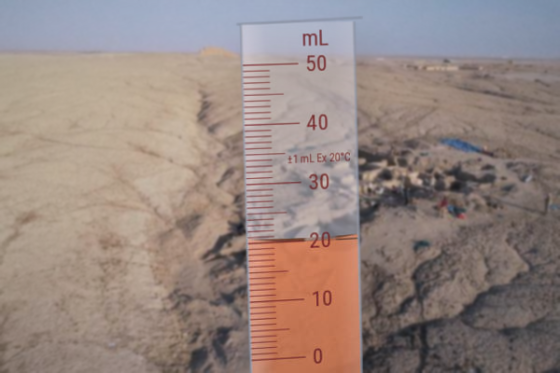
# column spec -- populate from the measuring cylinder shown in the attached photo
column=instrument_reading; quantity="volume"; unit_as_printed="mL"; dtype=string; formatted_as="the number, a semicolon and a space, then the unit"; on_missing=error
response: 20; mL
